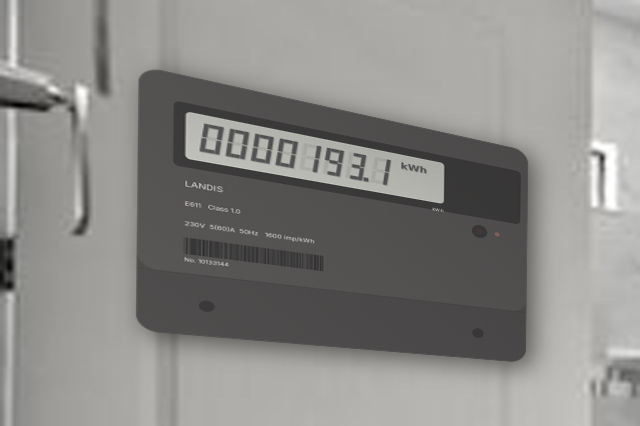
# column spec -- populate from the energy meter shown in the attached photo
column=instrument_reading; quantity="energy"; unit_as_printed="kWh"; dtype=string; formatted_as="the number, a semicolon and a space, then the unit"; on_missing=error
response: 193.1; kWh
